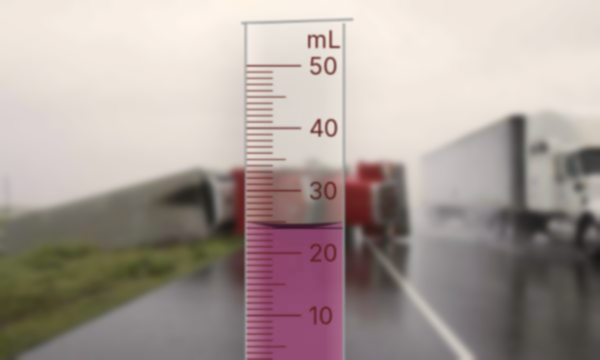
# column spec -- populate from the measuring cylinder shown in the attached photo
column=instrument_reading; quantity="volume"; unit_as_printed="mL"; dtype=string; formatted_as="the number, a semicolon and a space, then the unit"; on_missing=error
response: 24; mL
